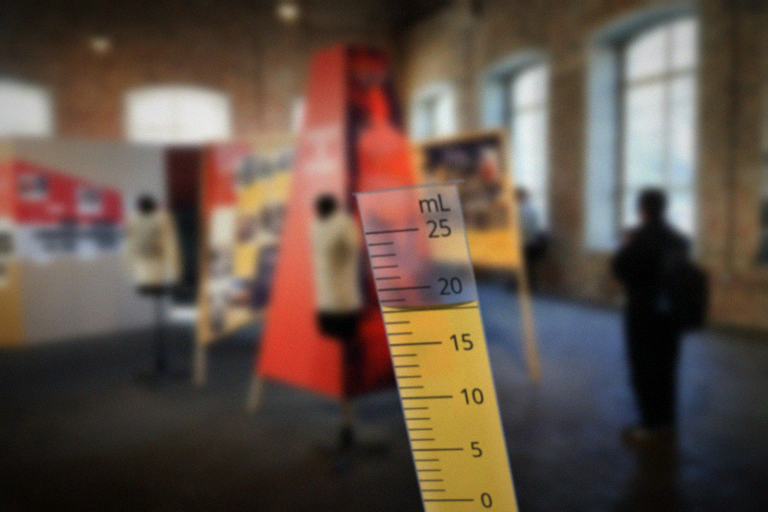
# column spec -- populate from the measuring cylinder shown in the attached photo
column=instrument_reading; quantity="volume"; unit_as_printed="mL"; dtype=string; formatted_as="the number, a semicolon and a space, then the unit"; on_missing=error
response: 18; mL
